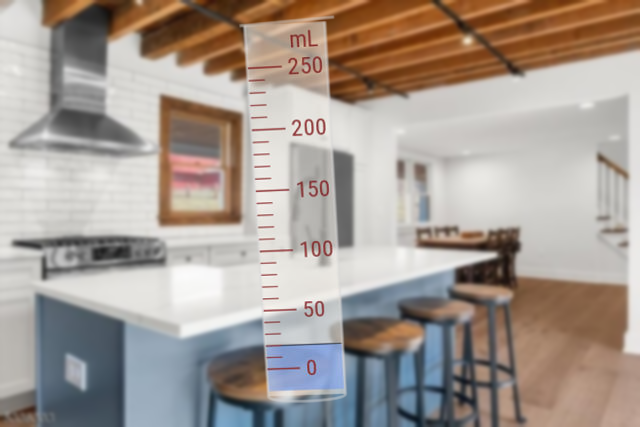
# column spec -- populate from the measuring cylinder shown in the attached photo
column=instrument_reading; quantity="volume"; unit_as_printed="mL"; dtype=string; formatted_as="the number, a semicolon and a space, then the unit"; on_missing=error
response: 20; mL
